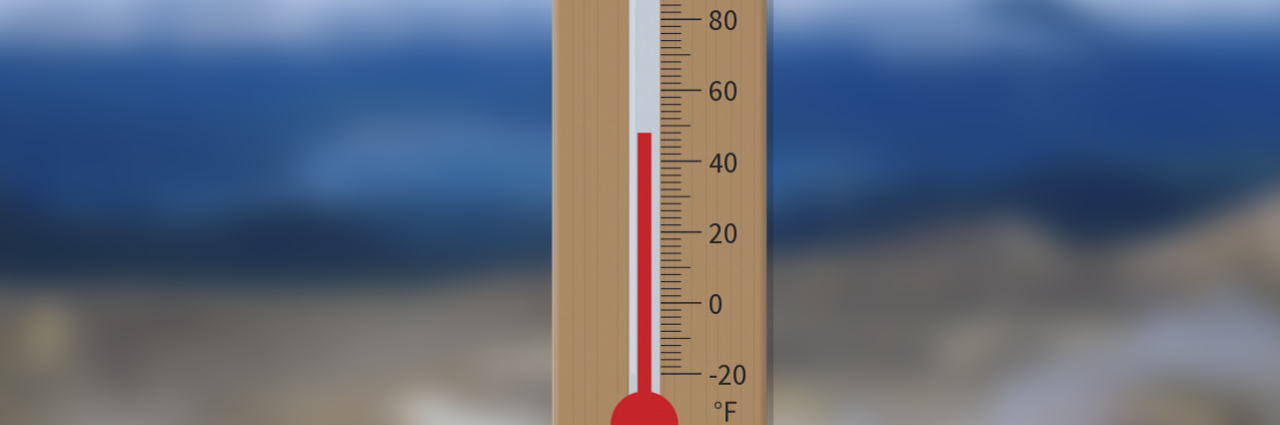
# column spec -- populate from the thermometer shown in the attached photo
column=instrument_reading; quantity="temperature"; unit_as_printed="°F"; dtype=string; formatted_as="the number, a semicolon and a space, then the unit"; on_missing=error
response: 48; °F
